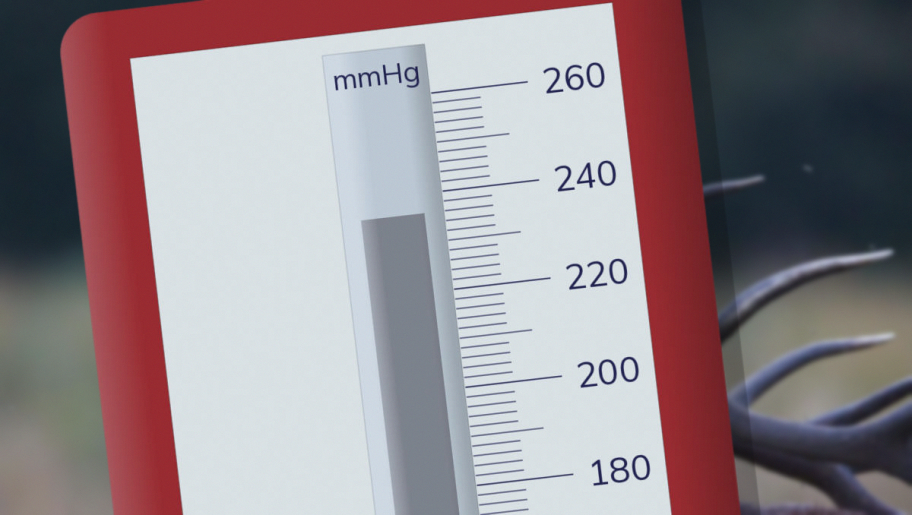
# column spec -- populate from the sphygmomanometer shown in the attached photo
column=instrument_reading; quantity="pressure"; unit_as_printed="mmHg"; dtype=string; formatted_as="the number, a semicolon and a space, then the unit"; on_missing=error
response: 236; mmHg
